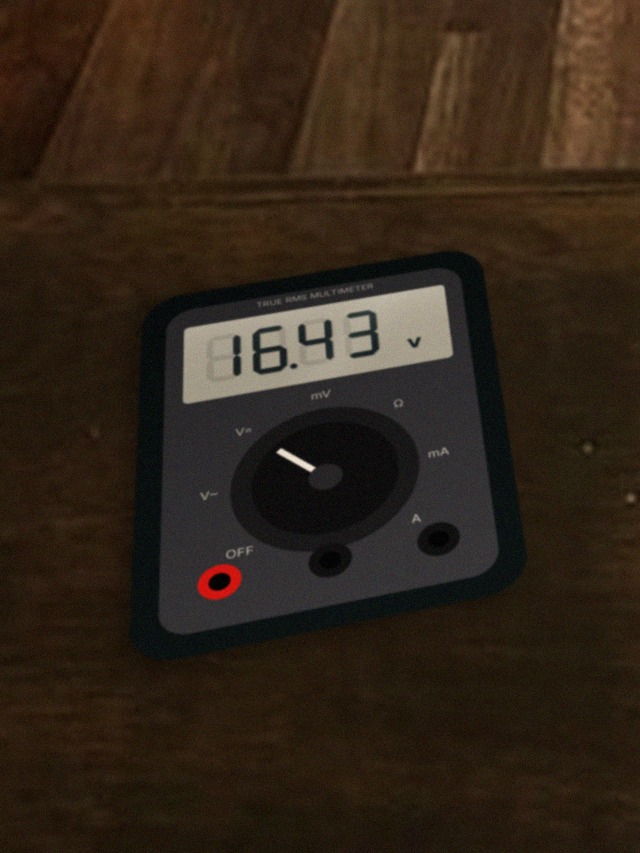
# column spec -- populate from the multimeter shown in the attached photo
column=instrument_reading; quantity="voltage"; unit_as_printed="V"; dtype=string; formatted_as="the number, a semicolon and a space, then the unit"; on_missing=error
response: 16.43; V
